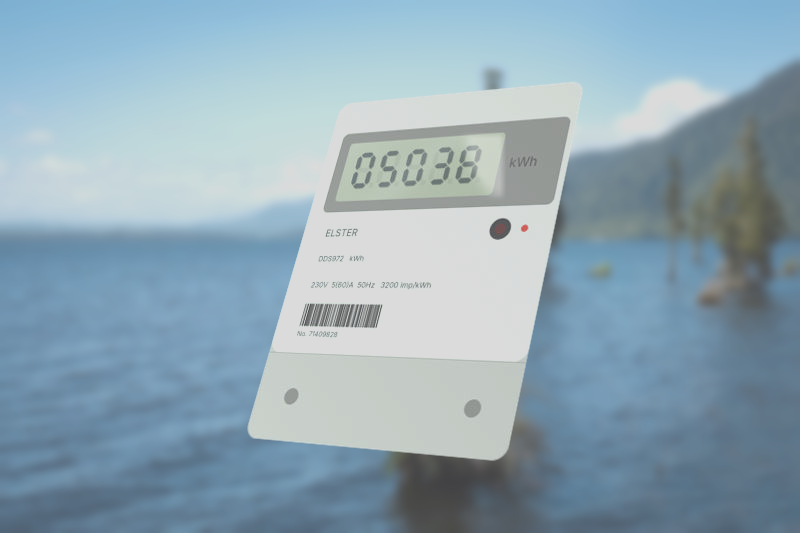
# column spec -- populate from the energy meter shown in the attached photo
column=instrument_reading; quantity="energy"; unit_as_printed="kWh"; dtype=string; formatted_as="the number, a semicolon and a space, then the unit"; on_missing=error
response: 5038; kWh
